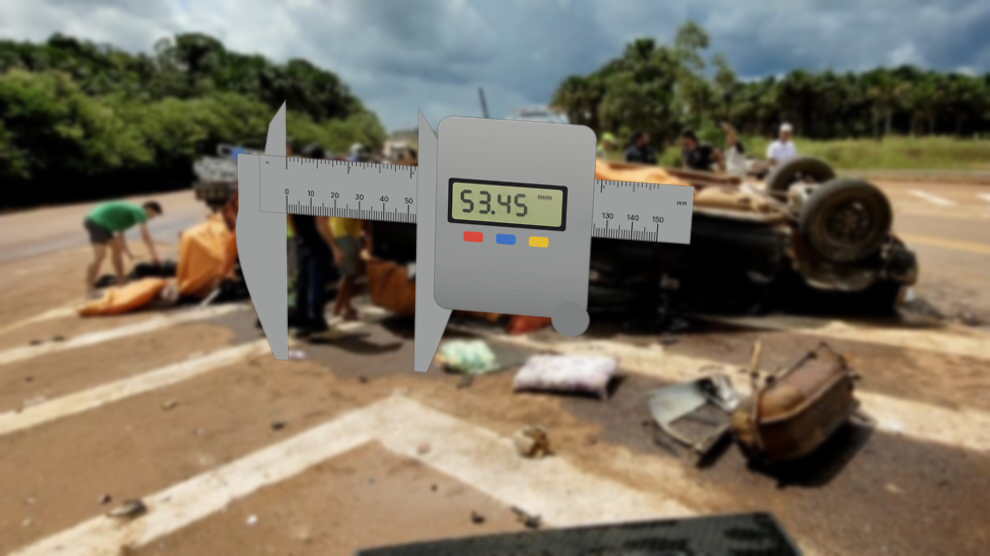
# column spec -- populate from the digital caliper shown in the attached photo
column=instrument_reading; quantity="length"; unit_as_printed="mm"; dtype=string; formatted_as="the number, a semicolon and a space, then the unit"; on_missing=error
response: 53.45; mm
